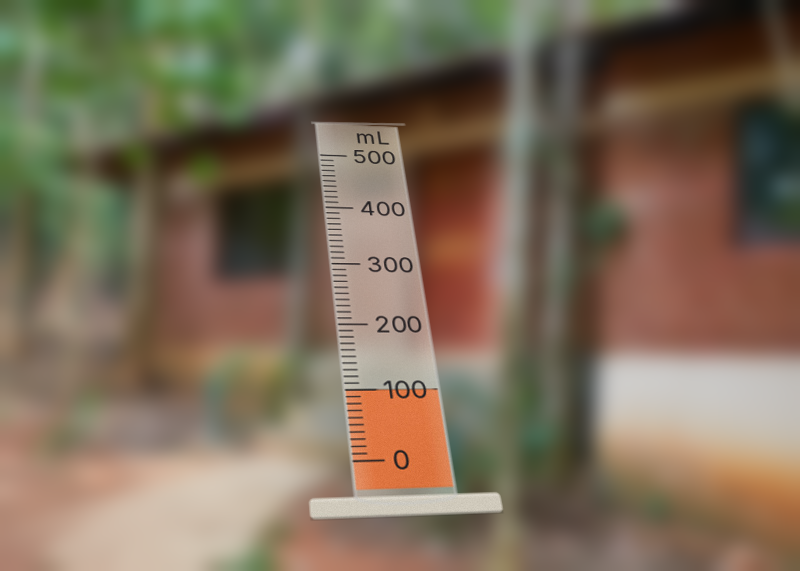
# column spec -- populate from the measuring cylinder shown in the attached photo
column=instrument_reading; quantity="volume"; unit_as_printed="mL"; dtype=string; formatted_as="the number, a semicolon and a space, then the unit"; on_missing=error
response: 100; mL
